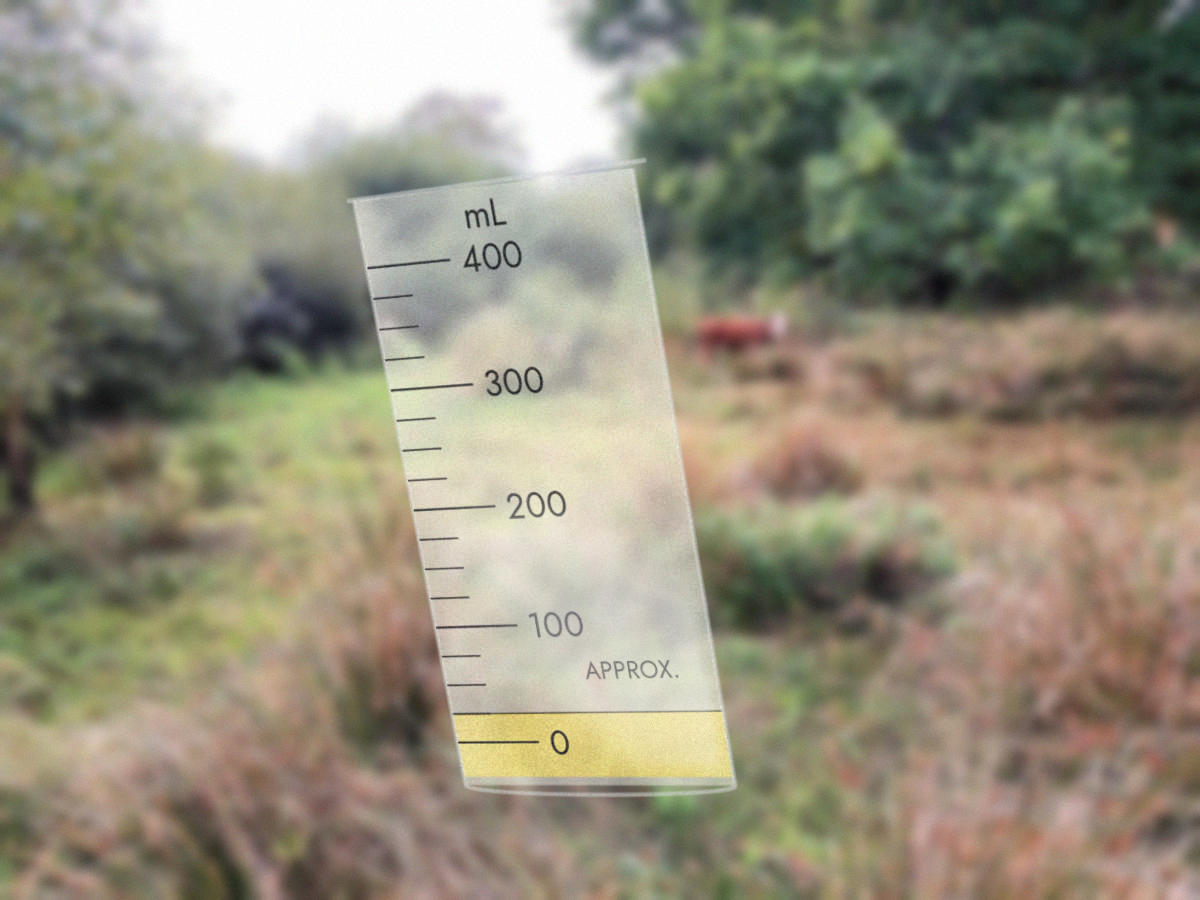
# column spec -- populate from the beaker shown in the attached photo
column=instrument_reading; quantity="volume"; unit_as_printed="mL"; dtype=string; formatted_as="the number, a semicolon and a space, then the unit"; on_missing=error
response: 25; mL
